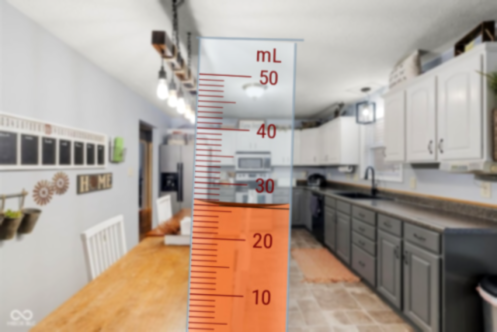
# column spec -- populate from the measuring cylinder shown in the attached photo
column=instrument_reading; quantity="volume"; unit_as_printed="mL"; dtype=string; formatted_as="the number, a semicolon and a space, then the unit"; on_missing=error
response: 26; mL
